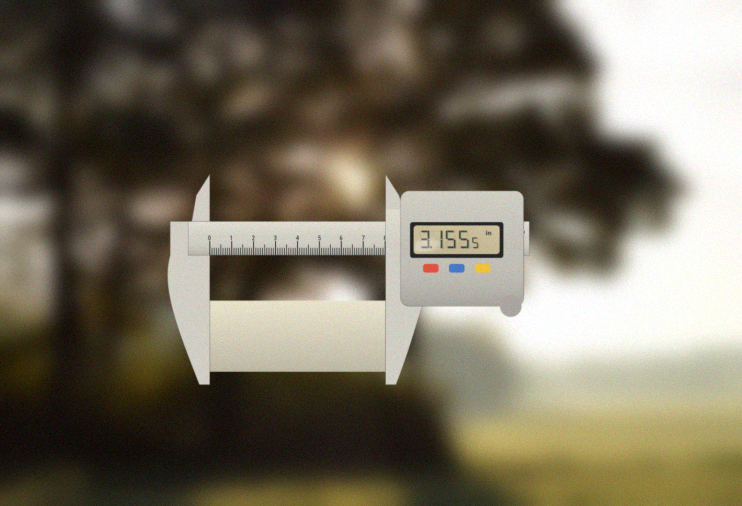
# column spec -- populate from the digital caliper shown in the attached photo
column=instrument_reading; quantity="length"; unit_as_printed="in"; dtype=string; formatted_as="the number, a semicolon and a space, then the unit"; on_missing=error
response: 3.1555; in
